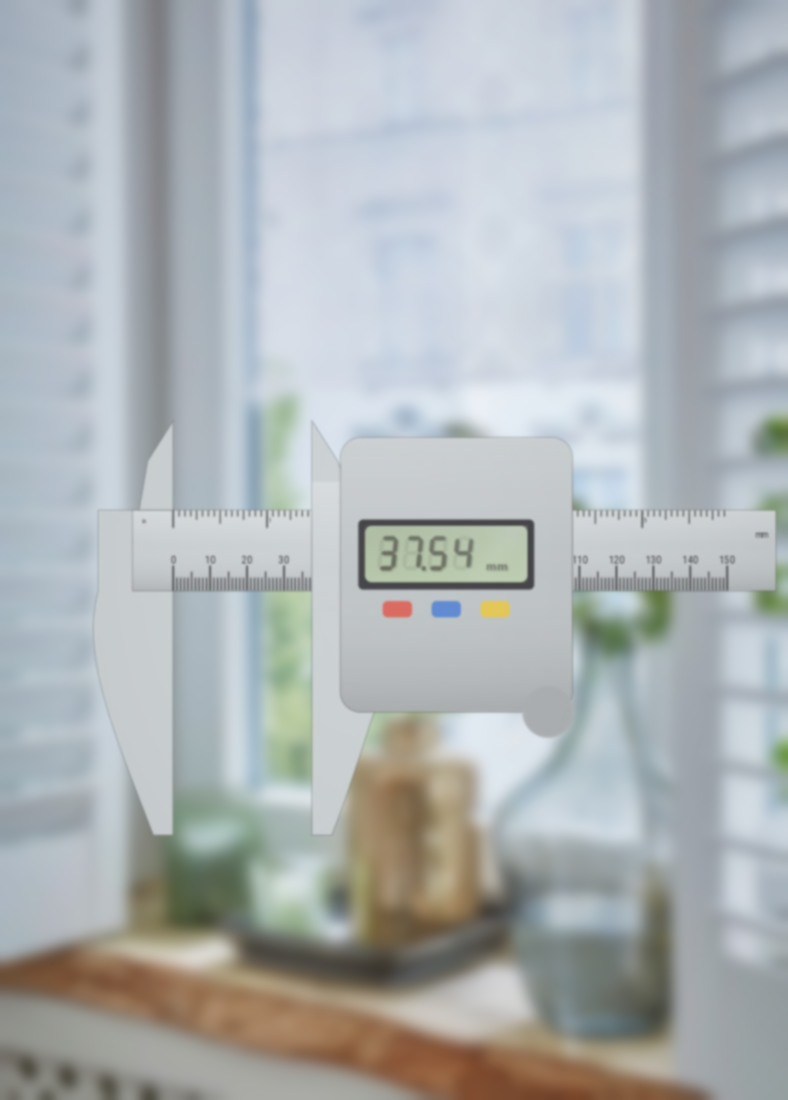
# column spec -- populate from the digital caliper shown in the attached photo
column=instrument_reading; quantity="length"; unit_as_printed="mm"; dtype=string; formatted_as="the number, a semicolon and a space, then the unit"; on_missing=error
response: 37.54; mm
